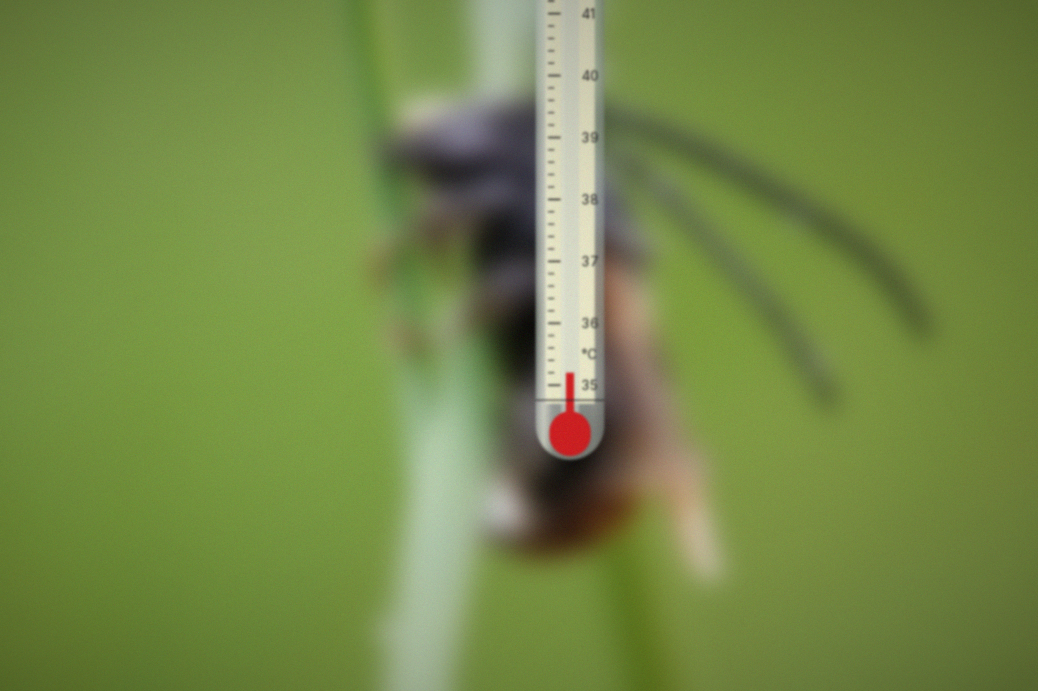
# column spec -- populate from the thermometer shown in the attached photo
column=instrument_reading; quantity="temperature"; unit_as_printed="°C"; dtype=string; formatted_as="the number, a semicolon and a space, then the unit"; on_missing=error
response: 35.2; °C
